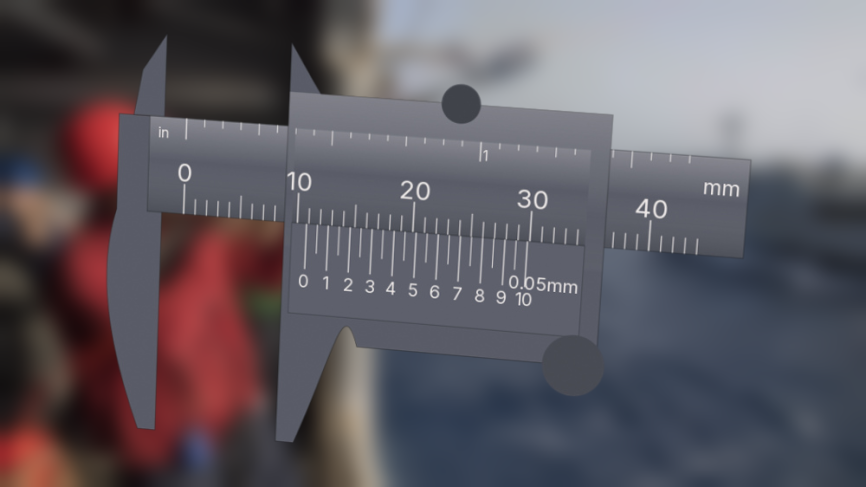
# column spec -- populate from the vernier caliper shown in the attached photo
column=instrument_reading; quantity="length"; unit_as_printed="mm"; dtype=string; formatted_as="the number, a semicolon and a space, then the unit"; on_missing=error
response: 10.8; mm
